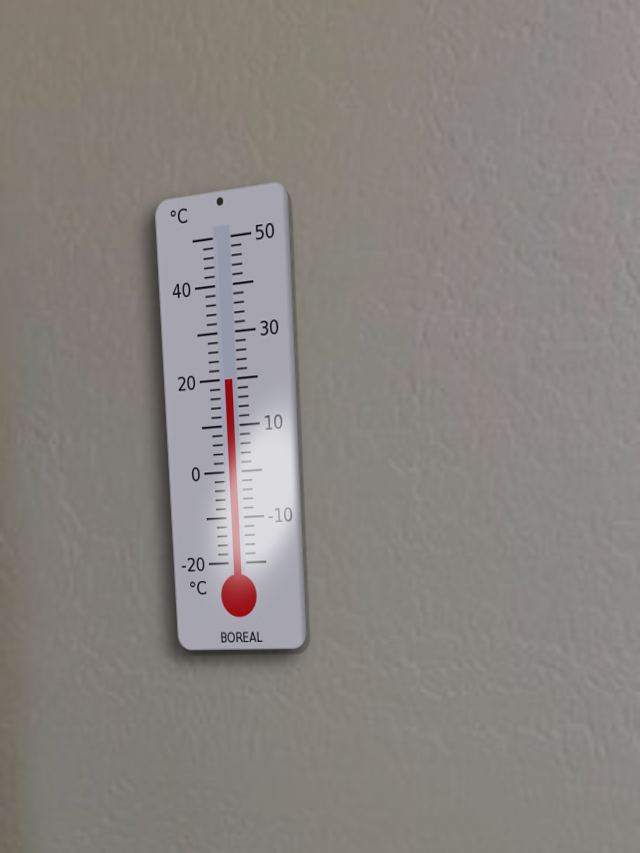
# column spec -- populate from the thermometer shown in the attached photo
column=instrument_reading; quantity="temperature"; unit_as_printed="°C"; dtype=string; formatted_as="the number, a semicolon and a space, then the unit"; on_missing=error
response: 20; °C
